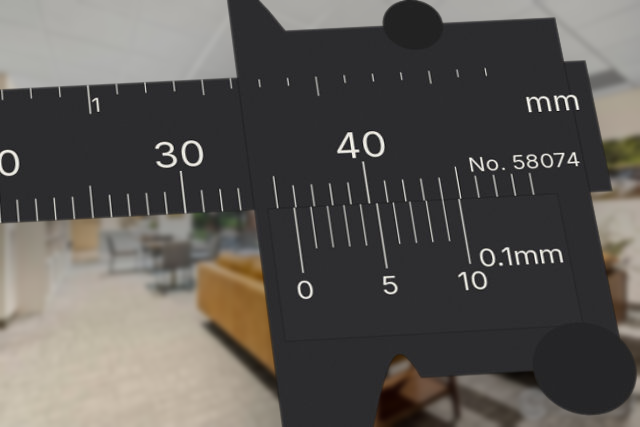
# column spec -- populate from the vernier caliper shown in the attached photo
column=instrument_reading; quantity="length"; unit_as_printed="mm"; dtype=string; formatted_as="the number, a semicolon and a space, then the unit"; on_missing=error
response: 35.9; mm
